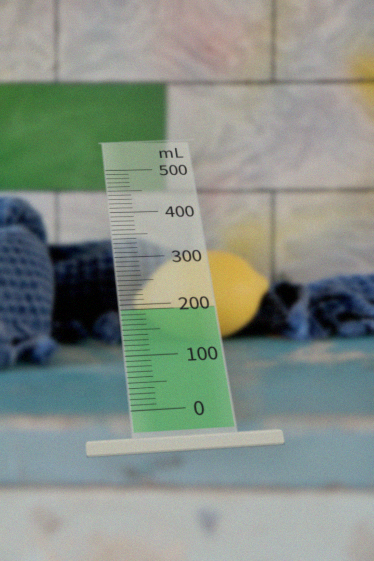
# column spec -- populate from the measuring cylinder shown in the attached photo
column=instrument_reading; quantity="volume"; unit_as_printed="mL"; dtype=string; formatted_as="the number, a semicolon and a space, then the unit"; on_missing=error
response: 190; mL
